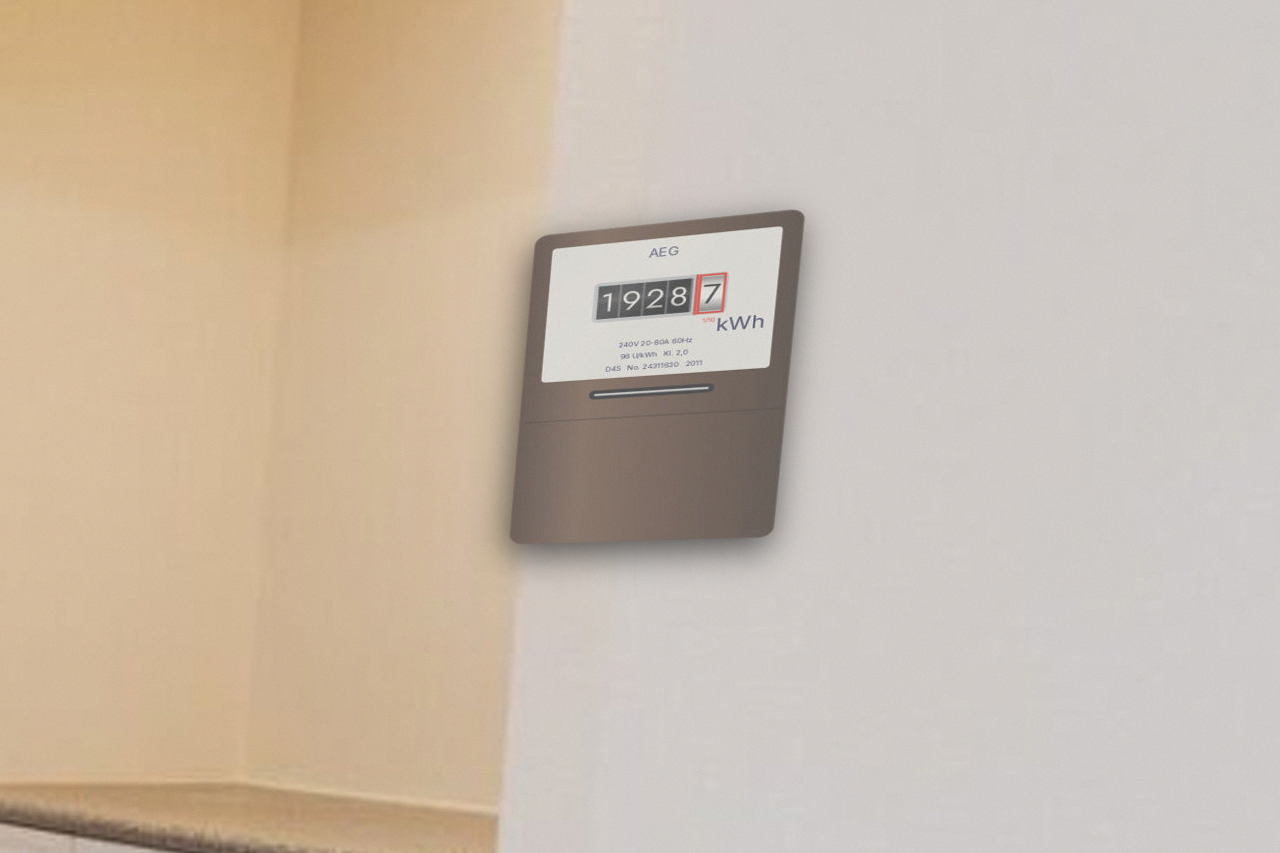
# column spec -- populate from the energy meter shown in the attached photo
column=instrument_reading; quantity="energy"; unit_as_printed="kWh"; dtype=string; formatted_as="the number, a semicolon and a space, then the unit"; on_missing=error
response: 1928.7; kWh
